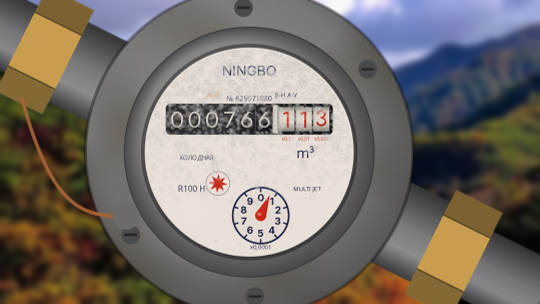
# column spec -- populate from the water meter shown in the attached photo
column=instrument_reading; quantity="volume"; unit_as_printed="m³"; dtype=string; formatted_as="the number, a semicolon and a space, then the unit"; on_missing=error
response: 766.1130; m³
